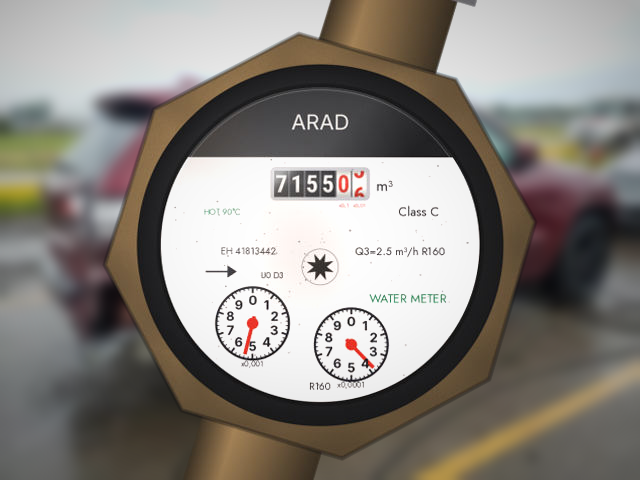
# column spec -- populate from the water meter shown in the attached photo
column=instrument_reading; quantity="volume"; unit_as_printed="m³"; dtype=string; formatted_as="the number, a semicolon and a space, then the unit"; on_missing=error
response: 7155.0553; m³
